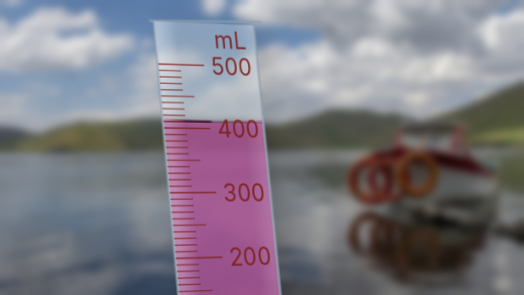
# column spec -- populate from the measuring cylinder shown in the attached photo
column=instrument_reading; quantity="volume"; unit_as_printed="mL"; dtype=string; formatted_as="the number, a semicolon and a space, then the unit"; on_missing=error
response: 410; mL
